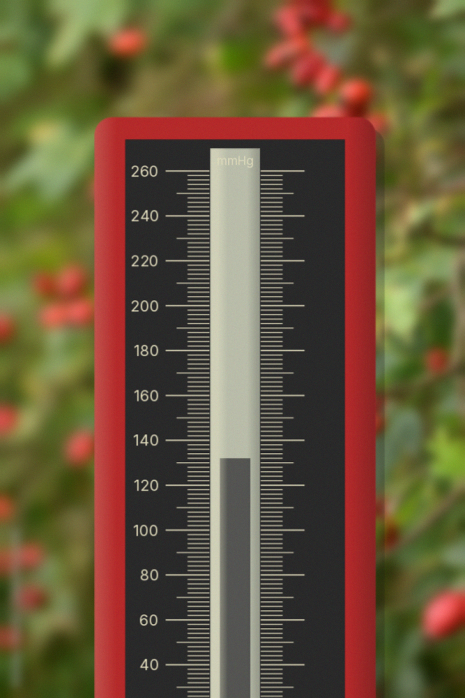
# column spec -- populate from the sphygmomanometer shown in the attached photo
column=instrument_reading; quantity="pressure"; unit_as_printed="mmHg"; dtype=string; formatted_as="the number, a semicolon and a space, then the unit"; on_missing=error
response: 132; mmHg
